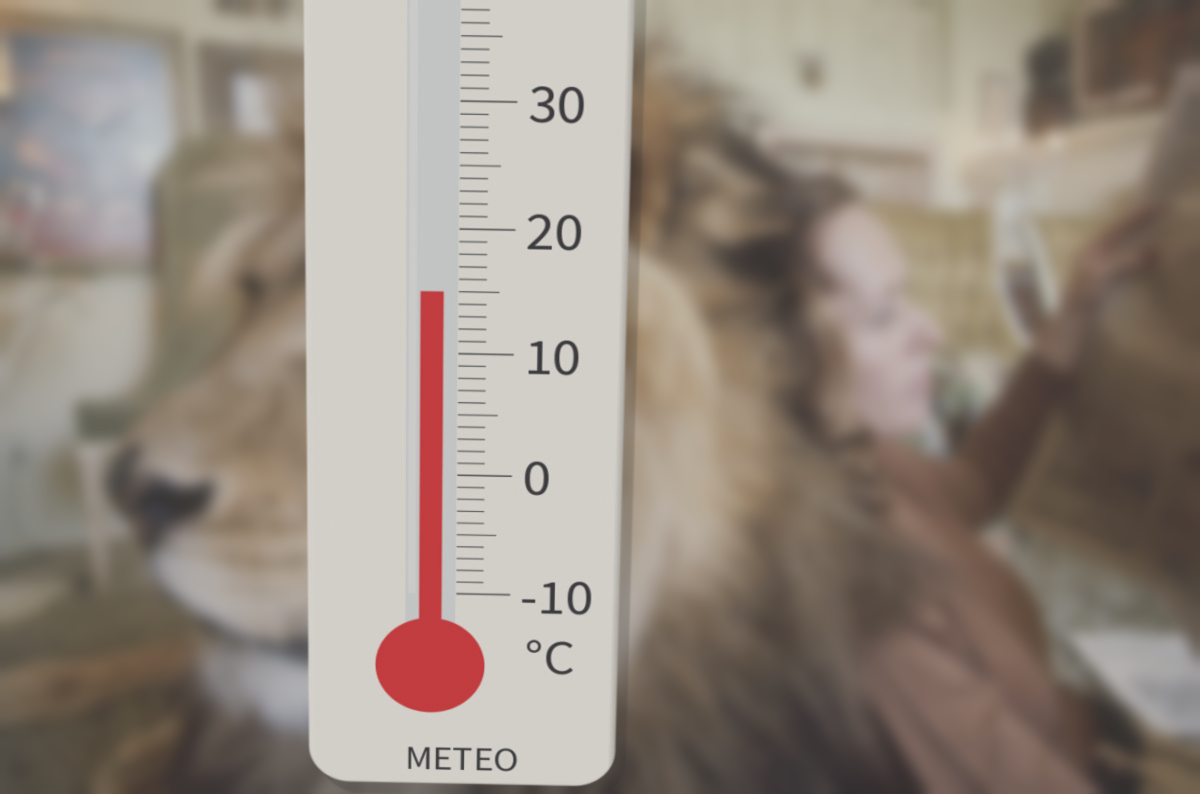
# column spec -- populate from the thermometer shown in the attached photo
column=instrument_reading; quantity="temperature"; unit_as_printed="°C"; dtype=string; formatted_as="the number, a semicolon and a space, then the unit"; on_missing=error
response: 15; °C
